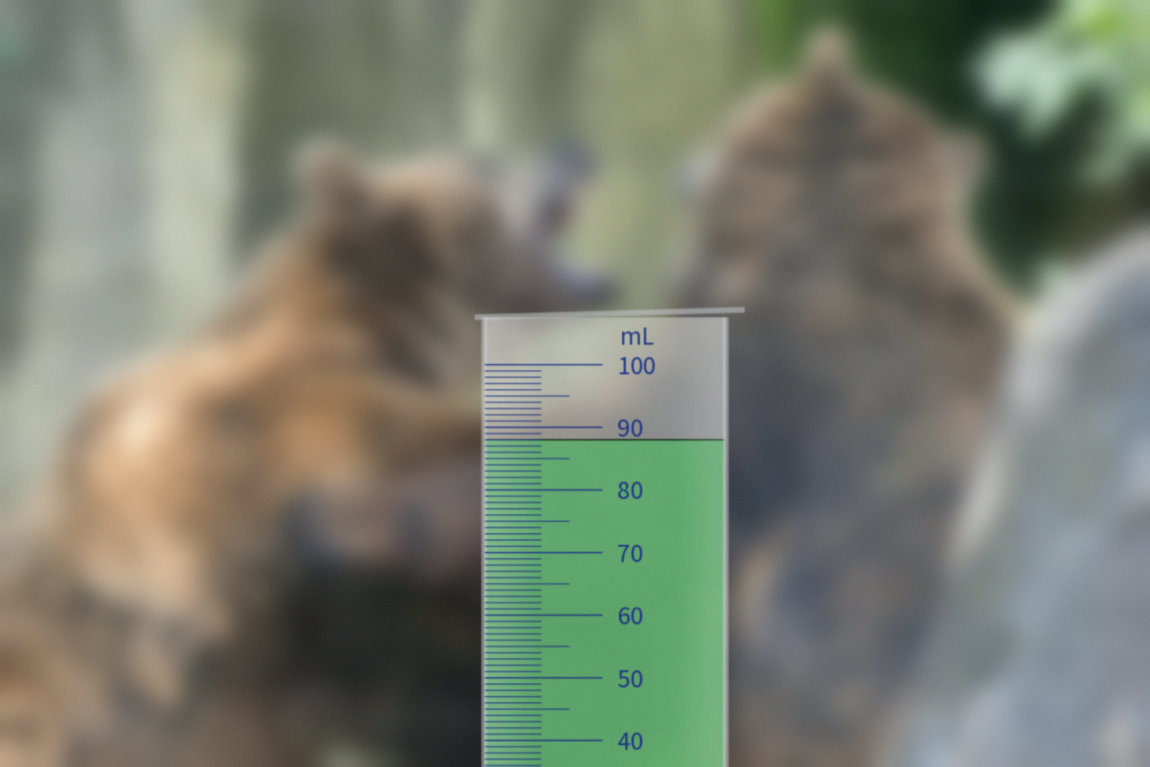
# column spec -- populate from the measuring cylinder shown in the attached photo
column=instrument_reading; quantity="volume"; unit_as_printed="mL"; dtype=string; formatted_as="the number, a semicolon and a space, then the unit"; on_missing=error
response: 88; mL
